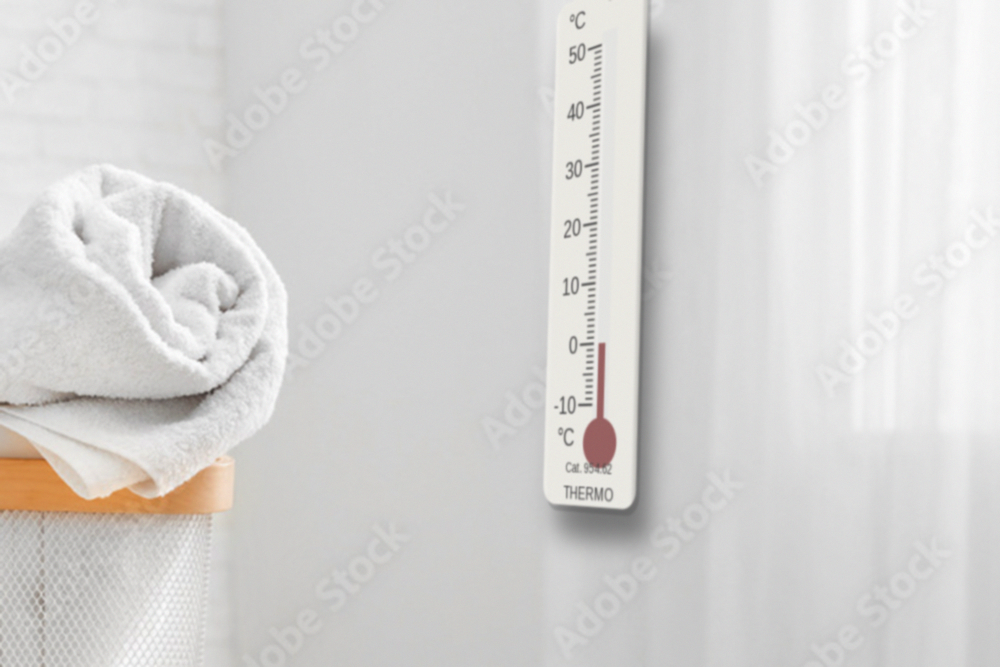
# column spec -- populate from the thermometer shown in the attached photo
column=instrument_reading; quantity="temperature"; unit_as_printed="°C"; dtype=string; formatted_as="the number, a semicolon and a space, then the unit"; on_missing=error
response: 0; °C
